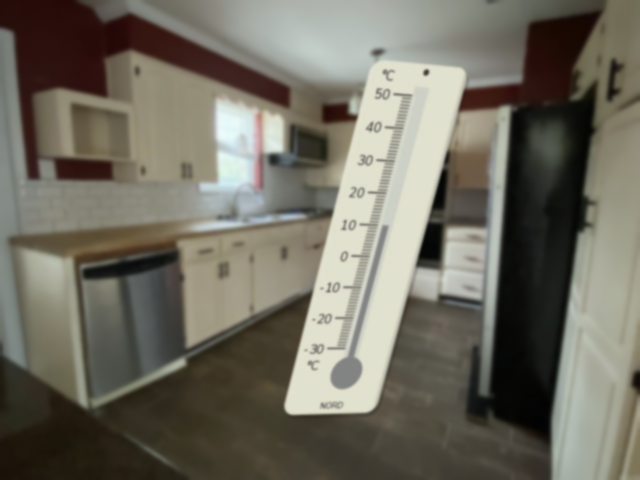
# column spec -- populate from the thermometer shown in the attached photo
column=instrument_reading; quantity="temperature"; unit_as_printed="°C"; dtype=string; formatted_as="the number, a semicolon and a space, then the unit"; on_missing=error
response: 10; °C
